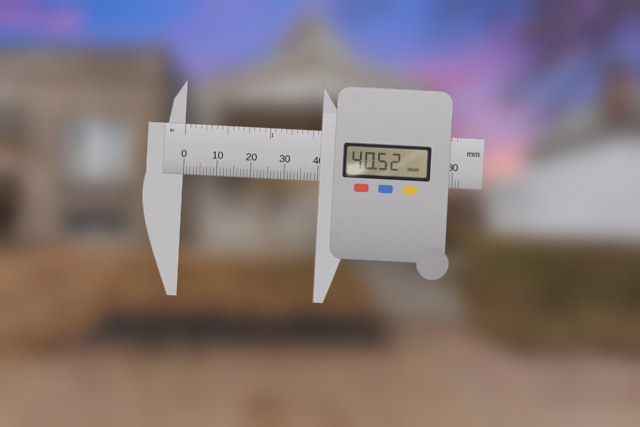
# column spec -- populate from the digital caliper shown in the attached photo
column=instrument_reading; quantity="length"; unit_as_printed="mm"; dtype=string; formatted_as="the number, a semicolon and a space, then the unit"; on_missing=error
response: 40.52; mm
